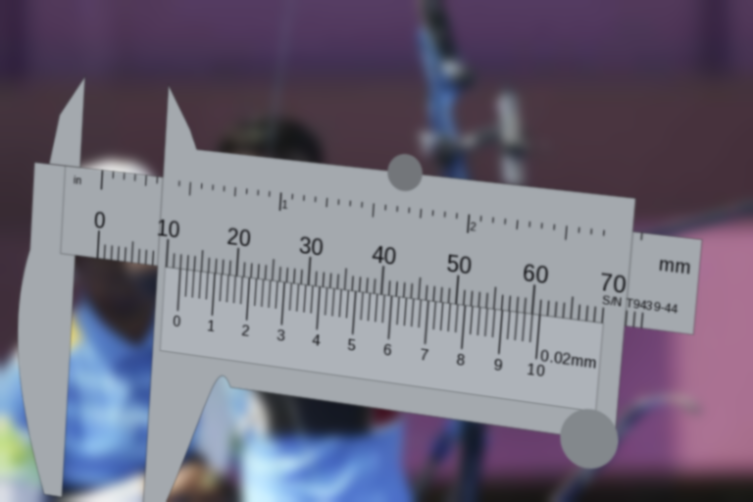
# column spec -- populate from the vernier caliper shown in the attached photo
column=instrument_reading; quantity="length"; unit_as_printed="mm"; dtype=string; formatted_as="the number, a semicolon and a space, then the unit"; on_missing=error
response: 12.0; mm
